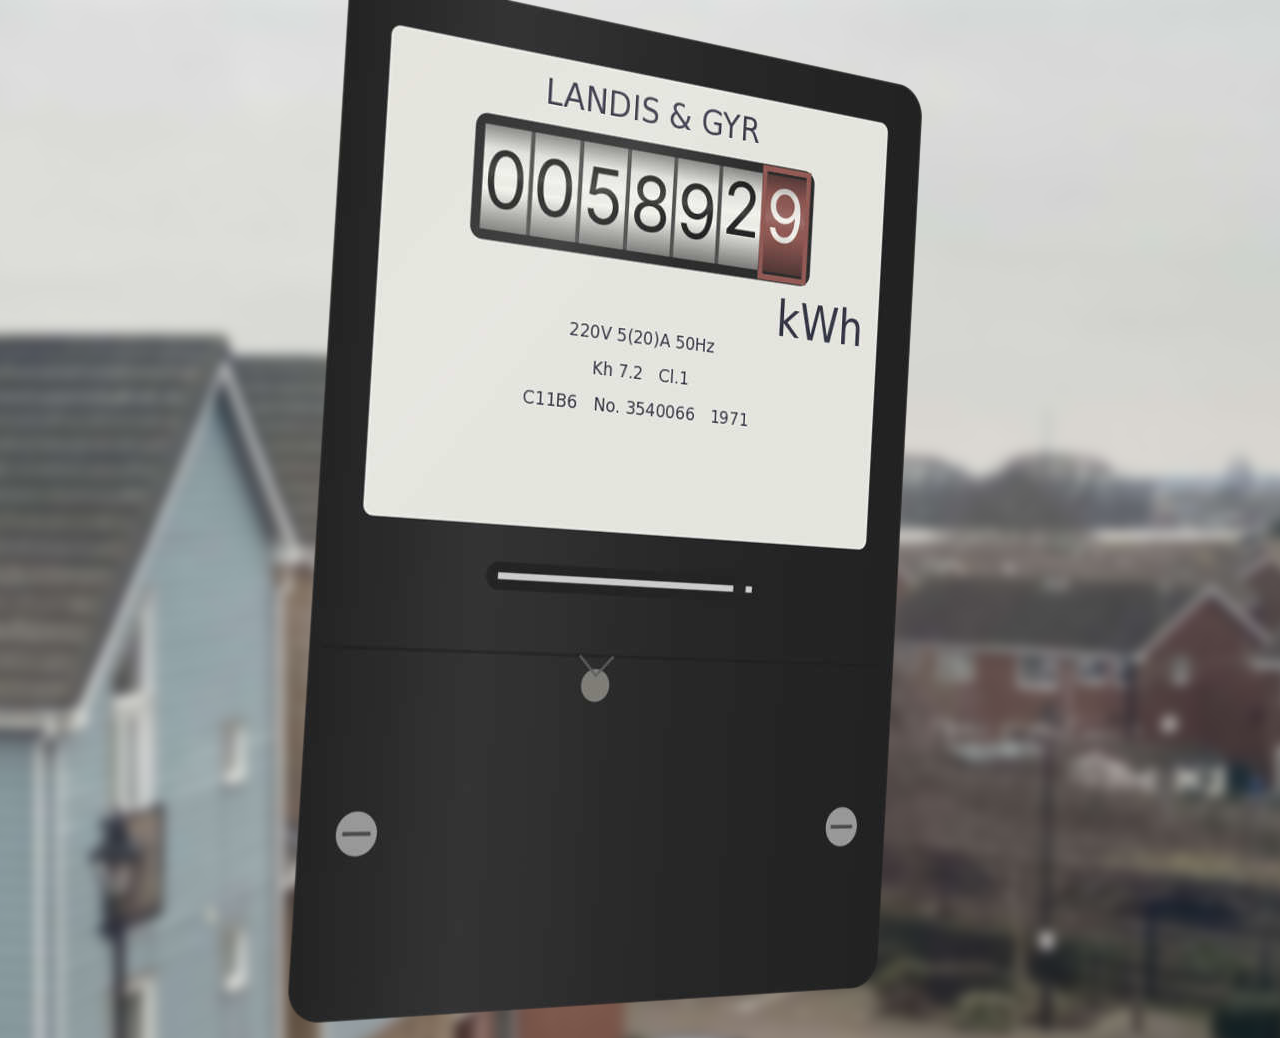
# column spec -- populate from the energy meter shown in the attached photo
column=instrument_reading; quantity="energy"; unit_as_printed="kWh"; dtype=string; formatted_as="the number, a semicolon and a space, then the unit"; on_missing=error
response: 5892.9; kWh
